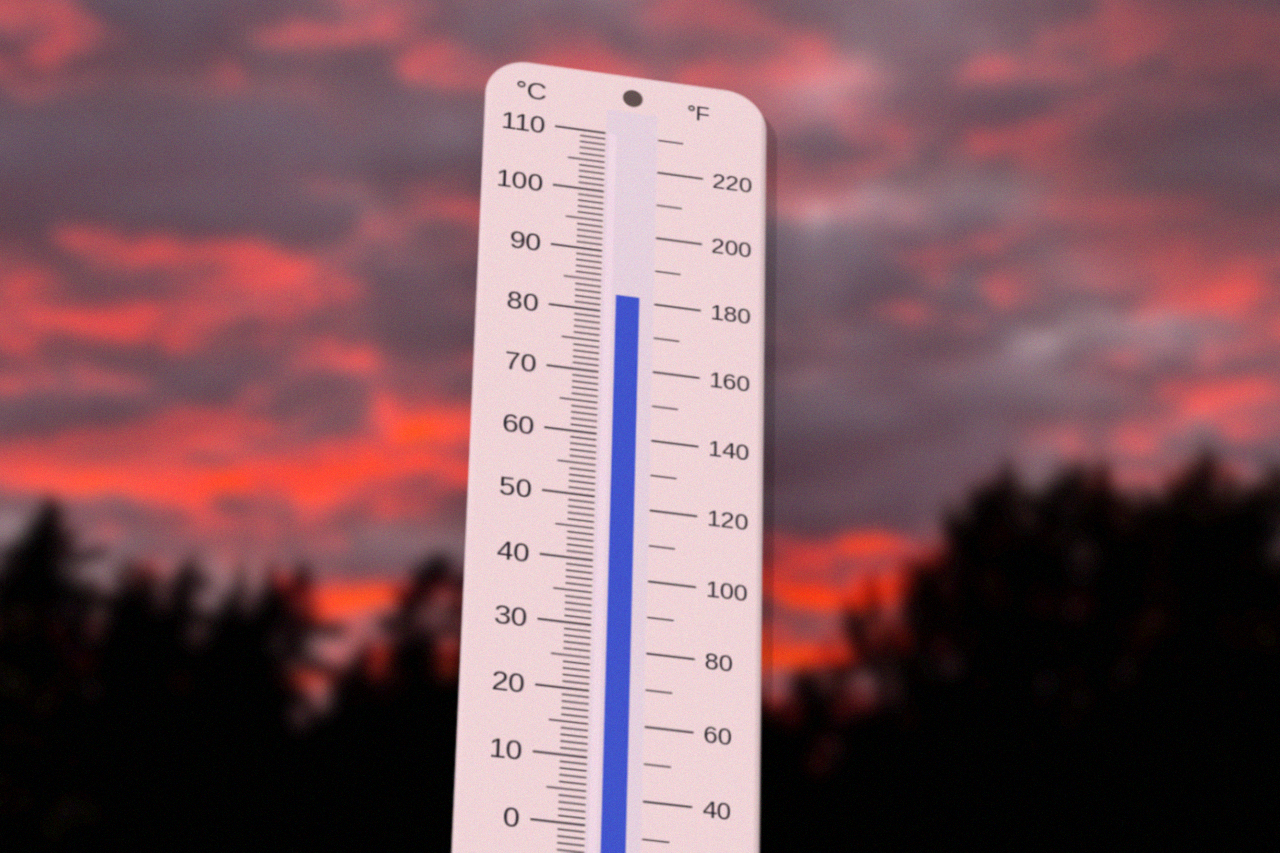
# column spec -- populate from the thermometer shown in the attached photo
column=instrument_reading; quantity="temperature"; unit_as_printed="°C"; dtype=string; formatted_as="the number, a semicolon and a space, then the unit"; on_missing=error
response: 83; °C
